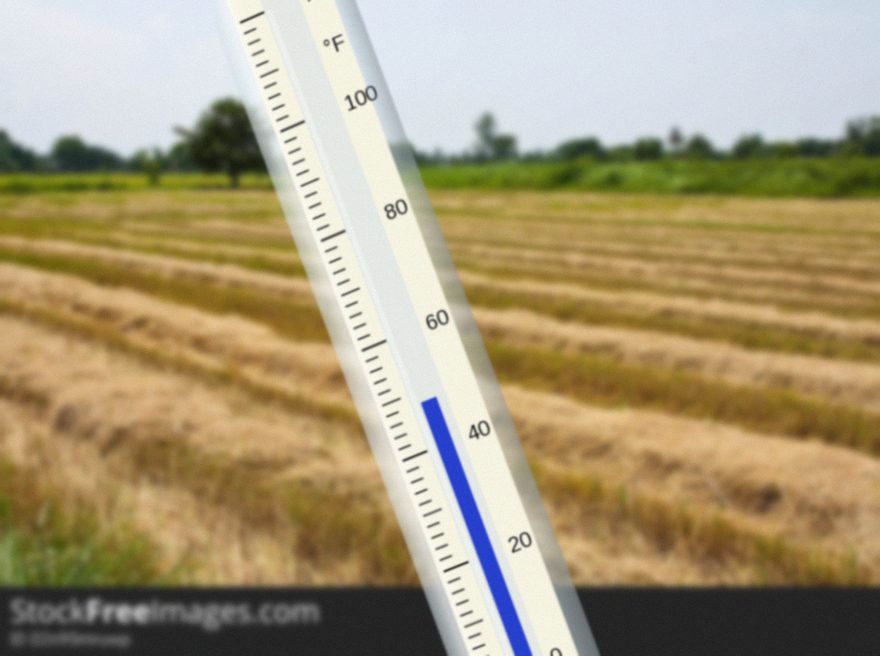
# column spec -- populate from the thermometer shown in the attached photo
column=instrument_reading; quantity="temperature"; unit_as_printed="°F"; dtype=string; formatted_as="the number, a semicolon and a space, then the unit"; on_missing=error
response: 48; °F
